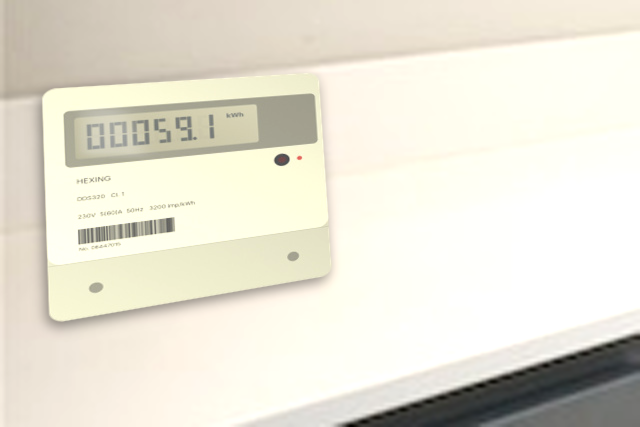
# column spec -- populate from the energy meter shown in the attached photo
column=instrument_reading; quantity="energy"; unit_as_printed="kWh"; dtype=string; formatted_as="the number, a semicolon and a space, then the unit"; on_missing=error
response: 59.1; kWh
